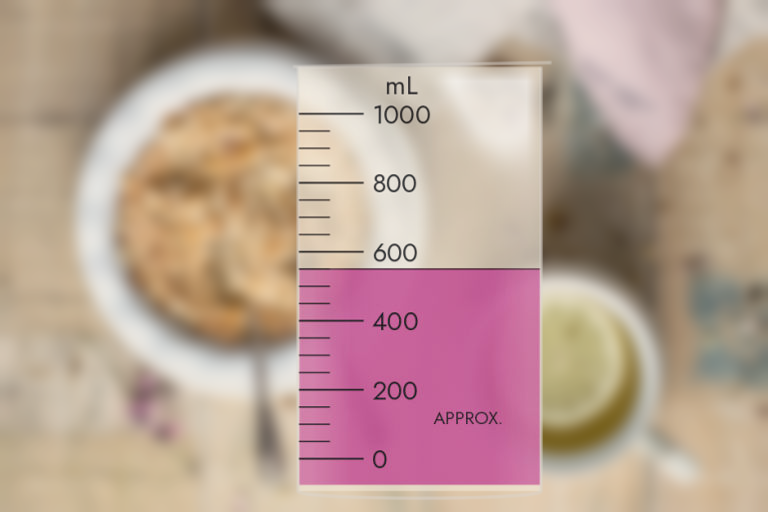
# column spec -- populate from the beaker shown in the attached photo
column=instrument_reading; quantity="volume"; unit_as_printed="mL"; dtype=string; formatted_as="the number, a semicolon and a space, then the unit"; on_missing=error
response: 550; mL
